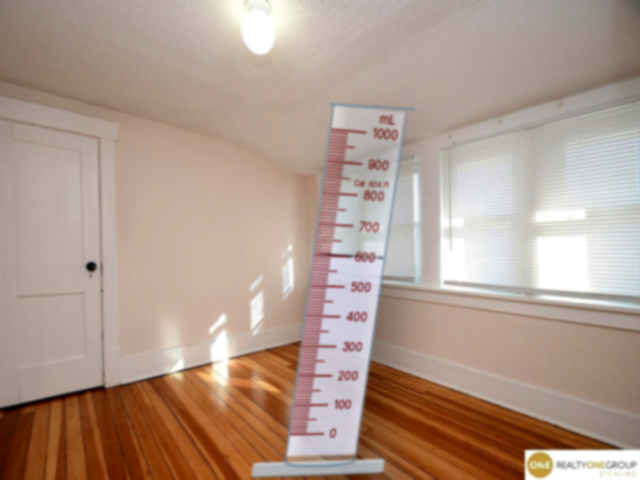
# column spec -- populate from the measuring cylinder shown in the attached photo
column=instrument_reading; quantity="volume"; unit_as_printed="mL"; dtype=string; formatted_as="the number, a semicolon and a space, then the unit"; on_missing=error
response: 600; mL
